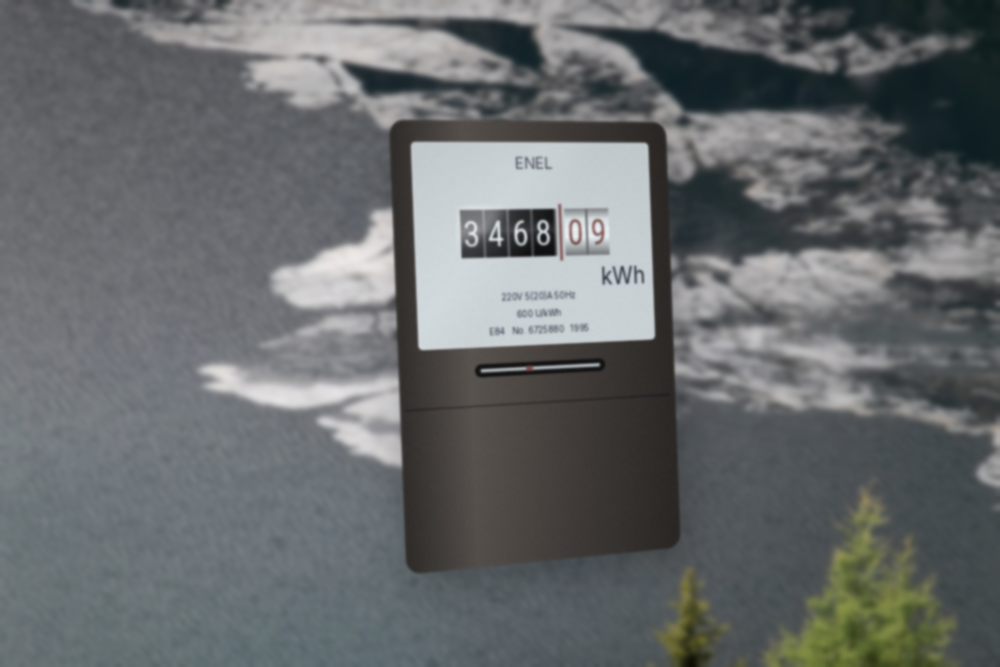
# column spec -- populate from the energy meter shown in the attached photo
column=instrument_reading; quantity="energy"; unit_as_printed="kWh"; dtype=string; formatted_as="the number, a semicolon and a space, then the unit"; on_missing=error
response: 3468.09; kWh
